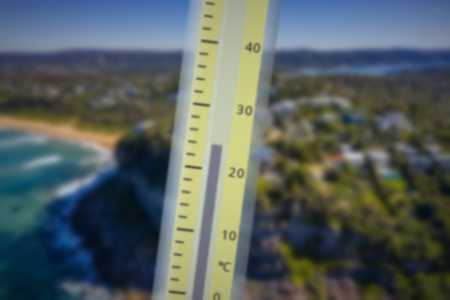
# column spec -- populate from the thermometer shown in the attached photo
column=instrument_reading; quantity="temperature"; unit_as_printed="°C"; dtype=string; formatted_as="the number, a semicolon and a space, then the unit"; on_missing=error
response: 24; °C
